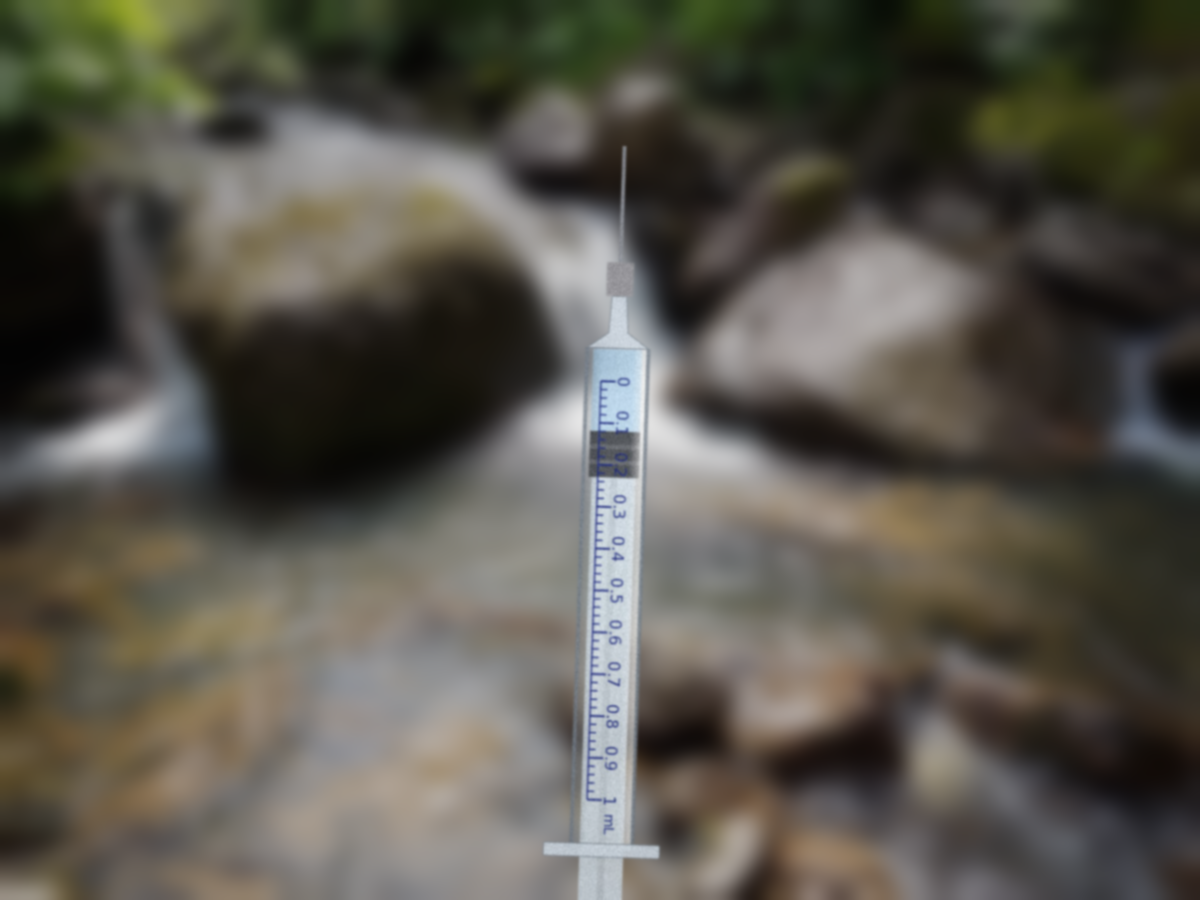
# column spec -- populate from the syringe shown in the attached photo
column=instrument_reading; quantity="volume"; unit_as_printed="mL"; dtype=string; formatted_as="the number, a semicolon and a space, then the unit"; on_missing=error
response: 0.12; mL
